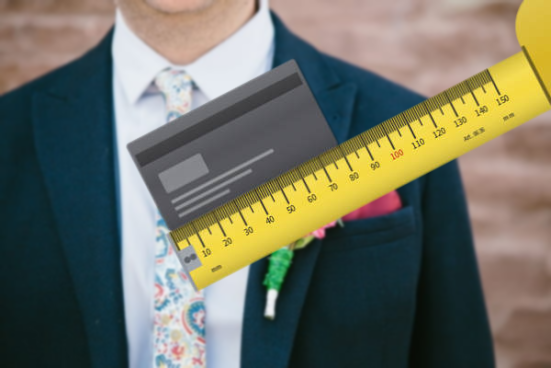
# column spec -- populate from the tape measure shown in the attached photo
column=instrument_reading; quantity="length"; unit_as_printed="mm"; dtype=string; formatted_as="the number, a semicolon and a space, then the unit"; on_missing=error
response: 80; mm
